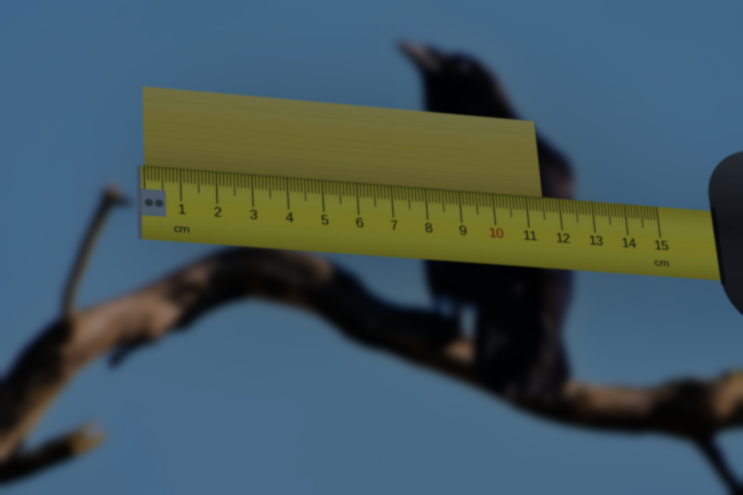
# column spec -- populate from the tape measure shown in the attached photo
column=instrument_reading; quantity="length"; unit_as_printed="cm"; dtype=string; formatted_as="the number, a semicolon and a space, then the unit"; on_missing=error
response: 11.5; cm
